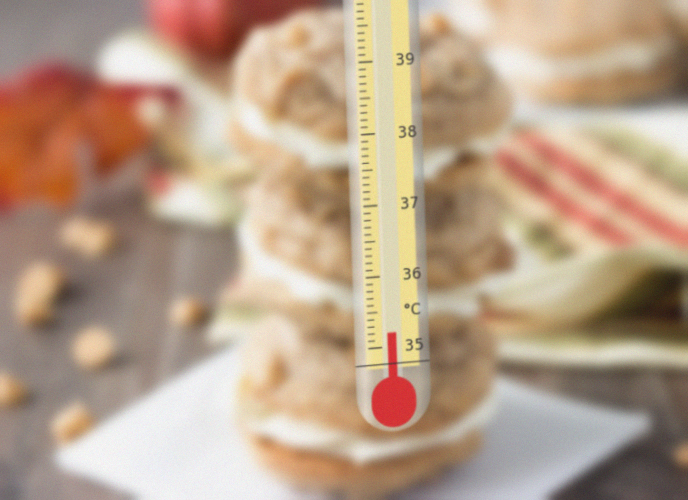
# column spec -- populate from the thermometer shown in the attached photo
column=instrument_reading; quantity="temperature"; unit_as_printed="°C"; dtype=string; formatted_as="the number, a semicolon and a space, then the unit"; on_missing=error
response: 35.2; °C
